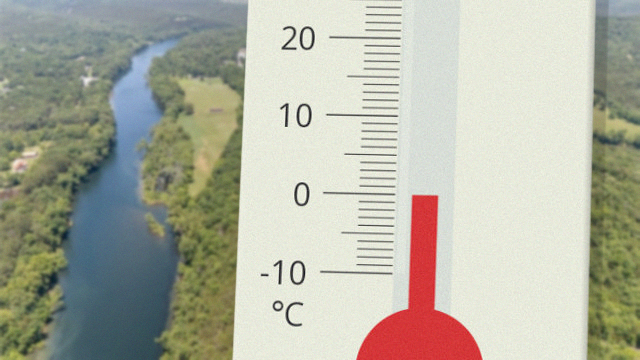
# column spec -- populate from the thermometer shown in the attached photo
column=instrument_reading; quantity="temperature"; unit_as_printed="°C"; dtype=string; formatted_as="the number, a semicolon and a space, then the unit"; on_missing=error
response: 0; °C
